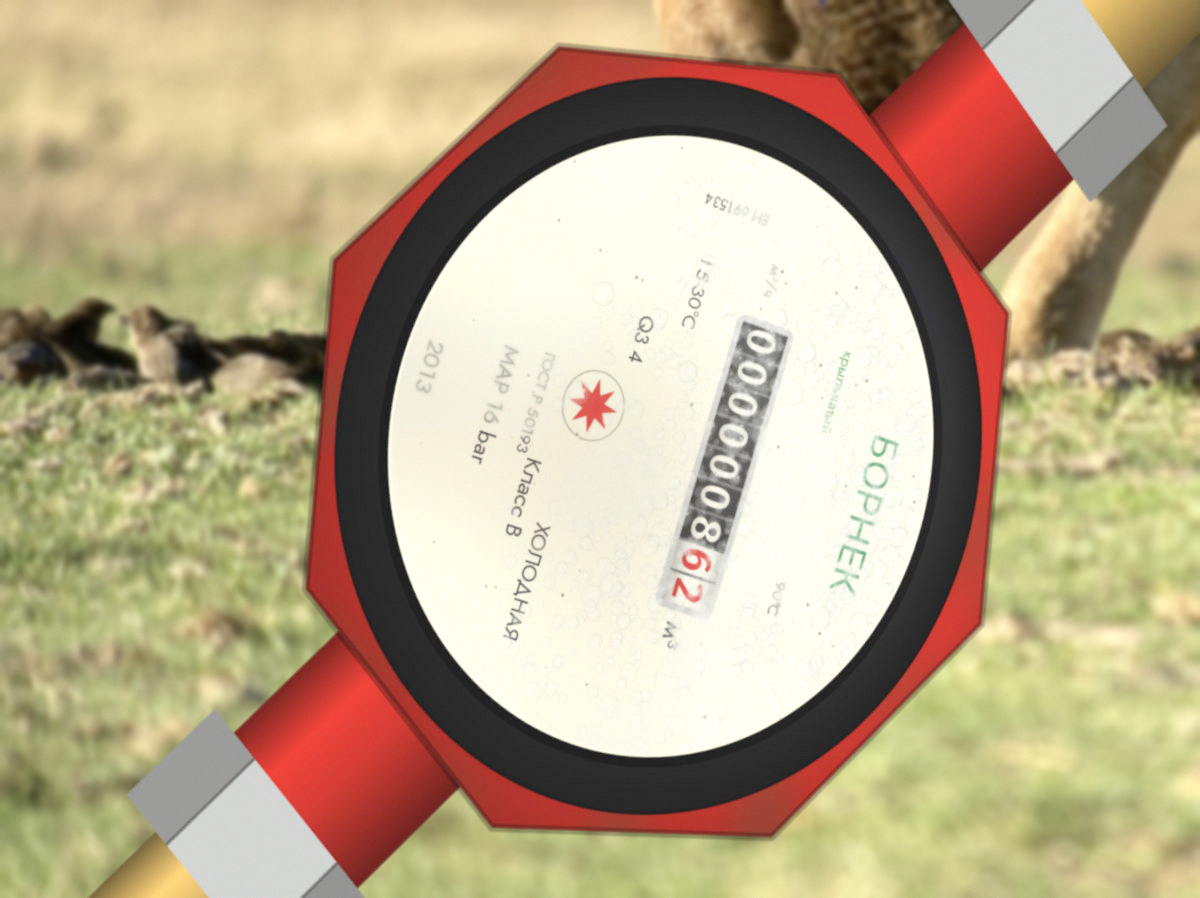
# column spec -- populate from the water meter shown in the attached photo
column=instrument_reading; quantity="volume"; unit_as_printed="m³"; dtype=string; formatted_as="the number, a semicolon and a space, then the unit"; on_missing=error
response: 8.62; m³
